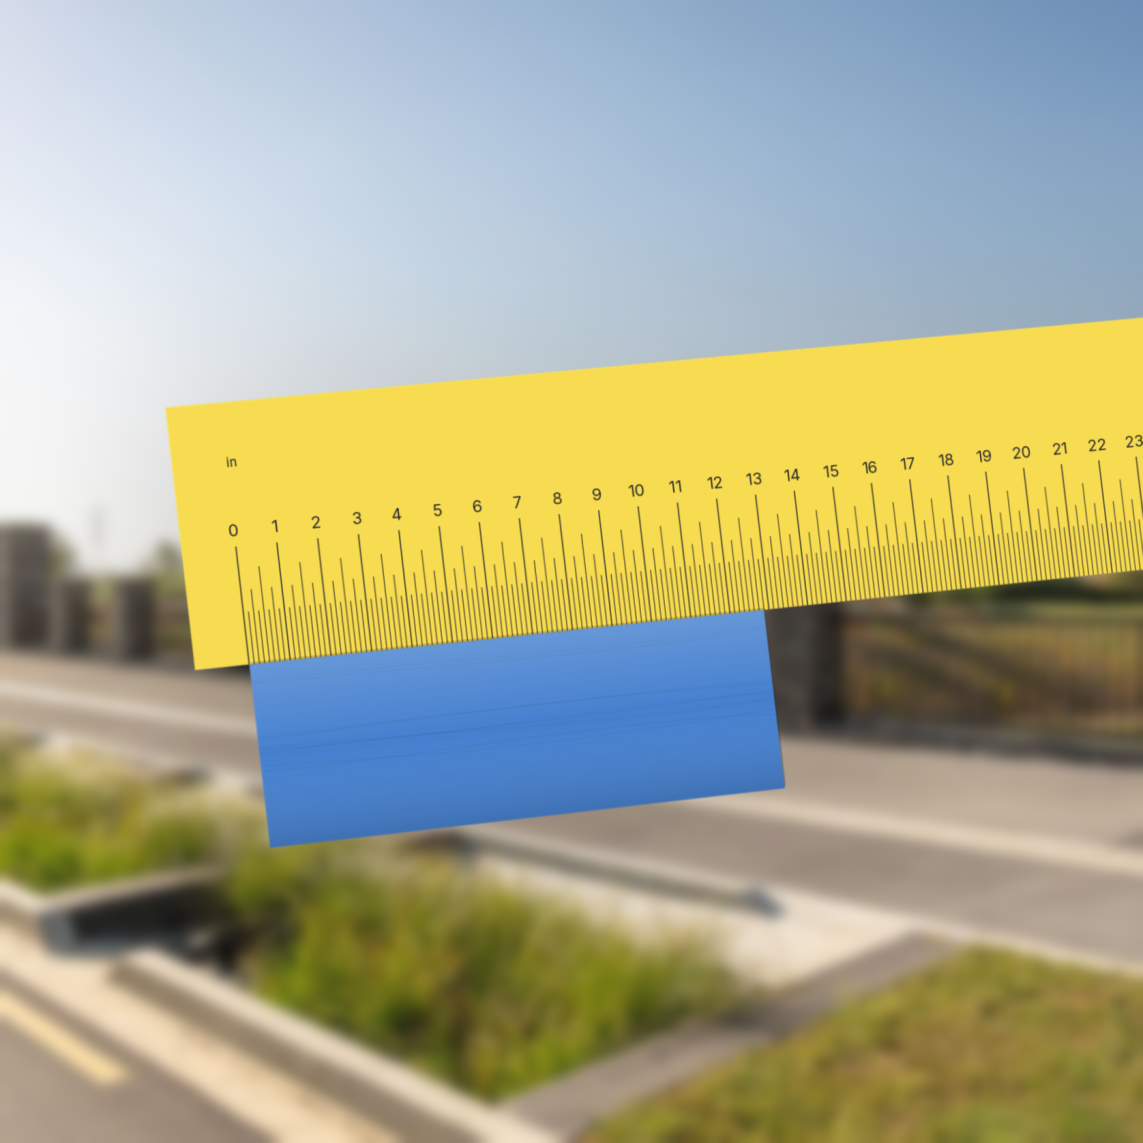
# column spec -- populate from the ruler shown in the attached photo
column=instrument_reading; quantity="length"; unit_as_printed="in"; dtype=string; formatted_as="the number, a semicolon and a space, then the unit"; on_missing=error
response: 12.875; in
